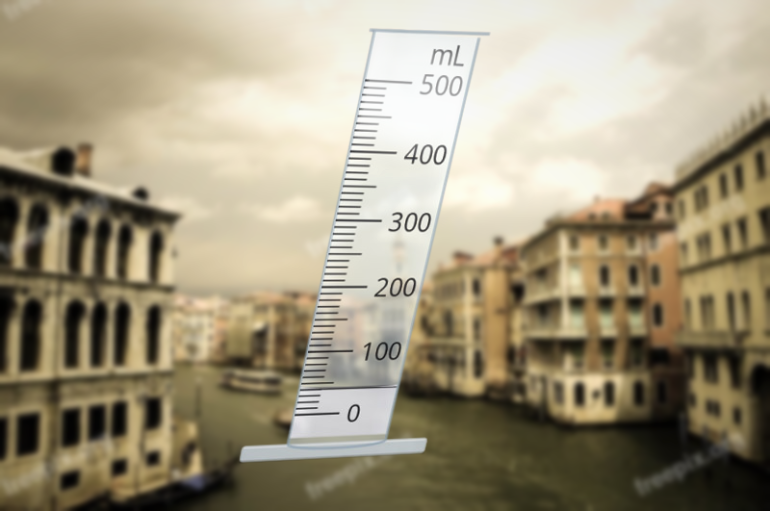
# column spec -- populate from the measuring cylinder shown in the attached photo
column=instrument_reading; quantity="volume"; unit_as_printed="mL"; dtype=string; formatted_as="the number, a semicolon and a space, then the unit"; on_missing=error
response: 40; mL
